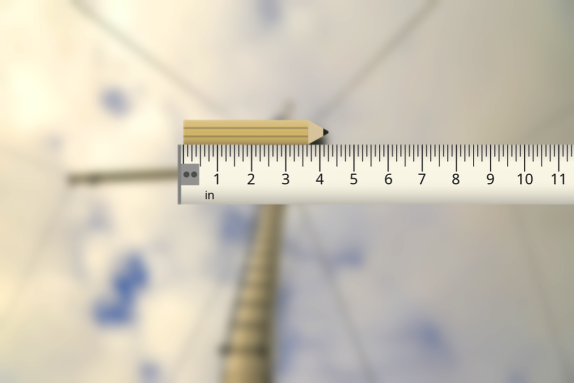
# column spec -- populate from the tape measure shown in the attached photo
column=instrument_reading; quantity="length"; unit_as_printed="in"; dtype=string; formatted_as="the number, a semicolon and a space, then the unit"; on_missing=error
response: 4.25; in
